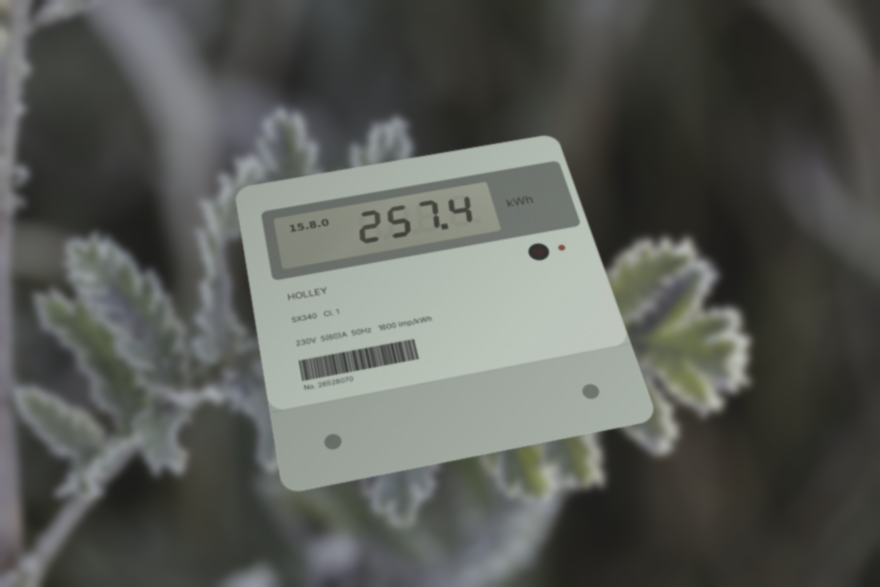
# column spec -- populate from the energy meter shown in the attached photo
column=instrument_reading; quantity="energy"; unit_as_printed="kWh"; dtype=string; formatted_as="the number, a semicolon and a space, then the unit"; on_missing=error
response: 257.4; kWh
